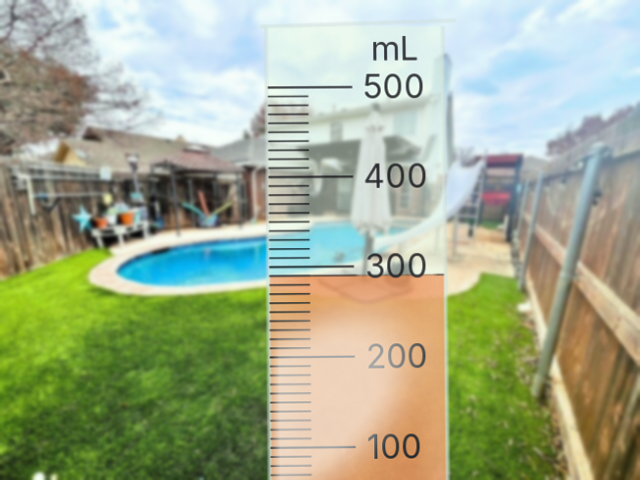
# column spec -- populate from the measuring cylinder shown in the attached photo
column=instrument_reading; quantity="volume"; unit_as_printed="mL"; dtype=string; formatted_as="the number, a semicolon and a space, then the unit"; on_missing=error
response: 290; mL
